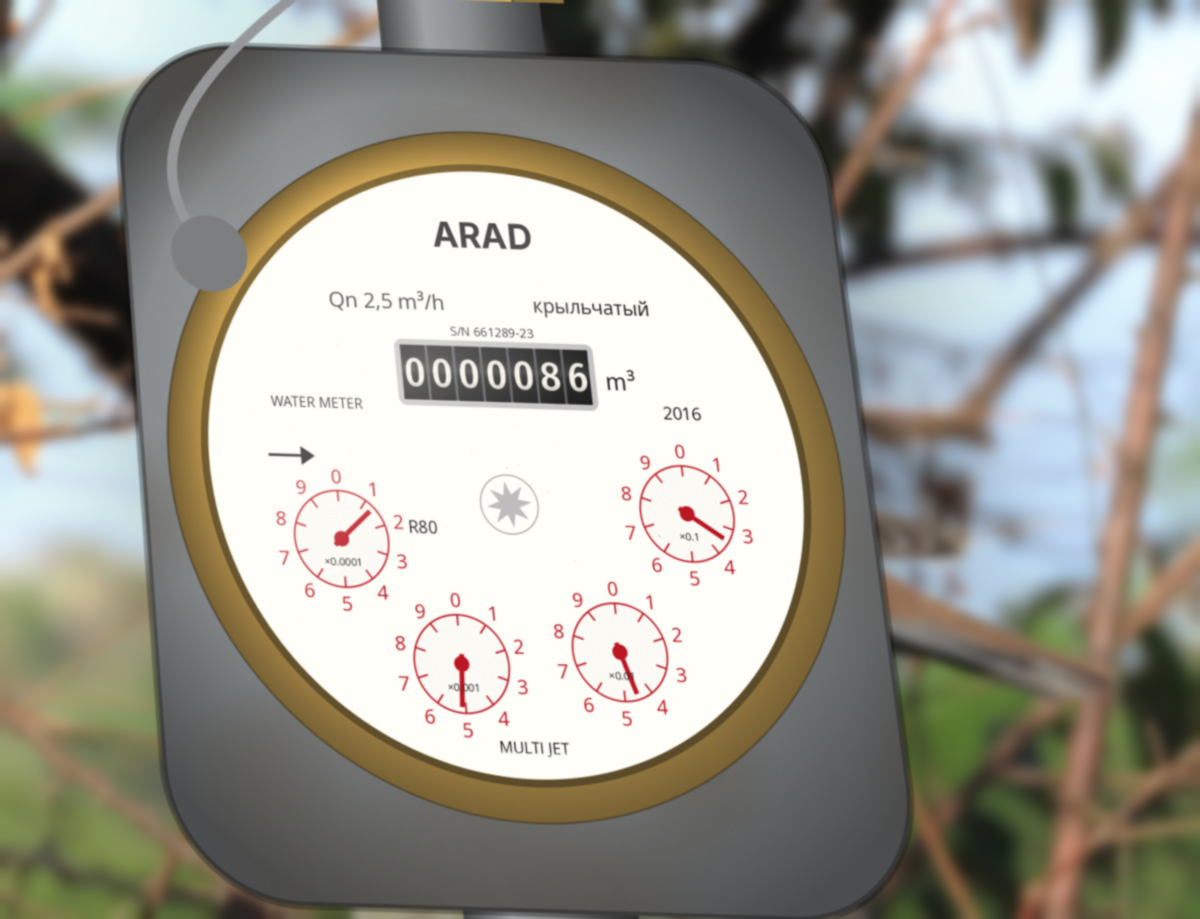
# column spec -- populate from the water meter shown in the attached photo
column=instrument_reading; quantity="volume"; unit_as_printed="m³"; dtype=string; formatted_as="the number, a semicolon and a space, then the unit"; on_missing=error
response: 86.3451; m³
